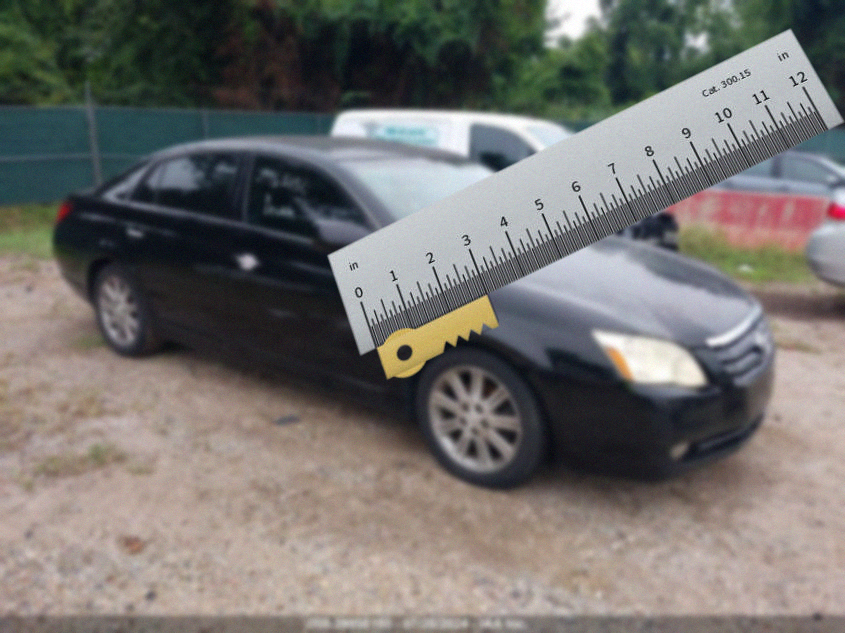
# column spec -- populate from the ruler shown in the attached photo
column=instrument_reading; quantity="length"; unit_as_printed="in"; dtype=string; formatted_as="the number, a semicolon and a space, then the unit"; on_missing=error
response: 3; in
